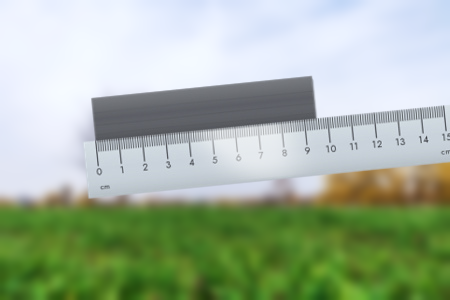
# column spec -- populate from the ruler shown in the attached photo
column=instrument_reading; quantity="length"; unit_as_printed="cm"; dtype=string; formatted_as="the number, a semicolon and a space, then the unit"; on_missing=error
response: 9.5; cm
